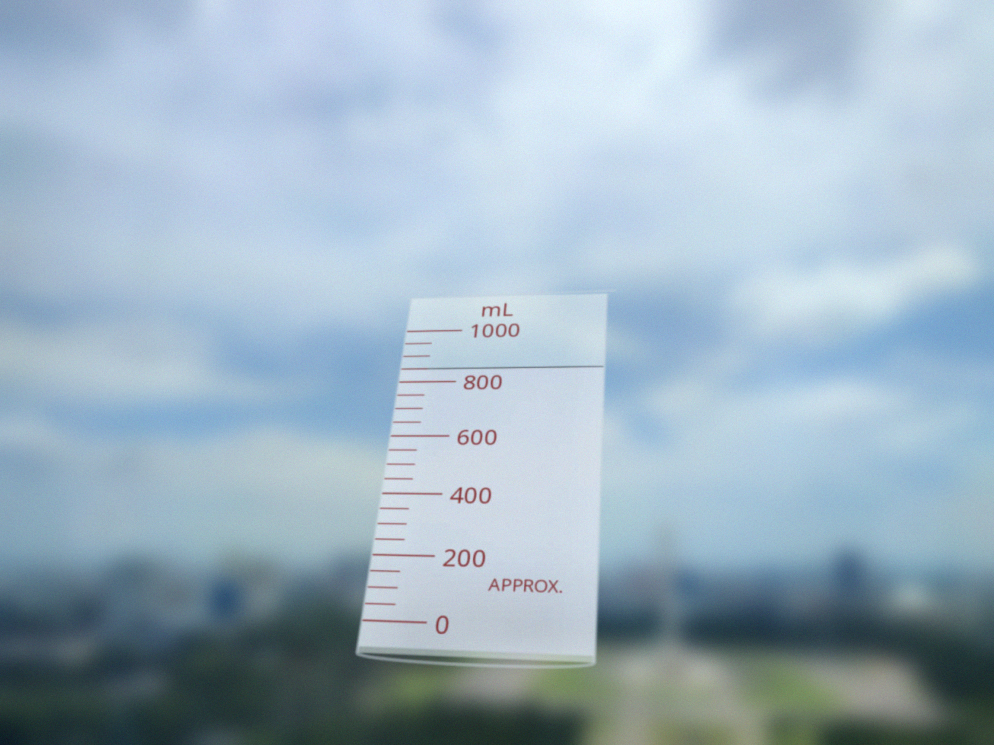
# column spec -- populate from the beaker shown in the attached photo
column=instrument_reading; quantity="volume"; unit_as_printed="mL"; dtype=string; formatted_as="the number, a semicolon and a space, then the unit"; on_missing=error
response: 850; mL
